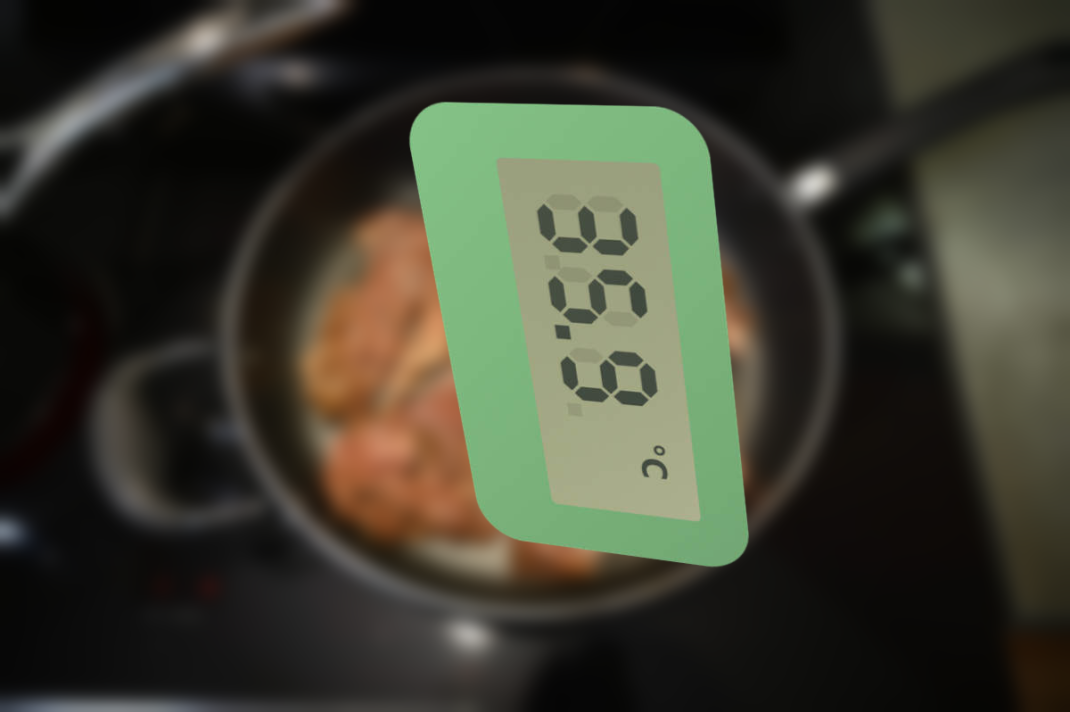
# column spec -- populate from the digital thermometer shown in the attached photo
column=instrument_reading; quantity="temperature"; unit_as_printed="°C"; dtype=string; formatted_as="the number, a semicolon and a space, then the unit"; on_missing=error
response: 35.9; °C
